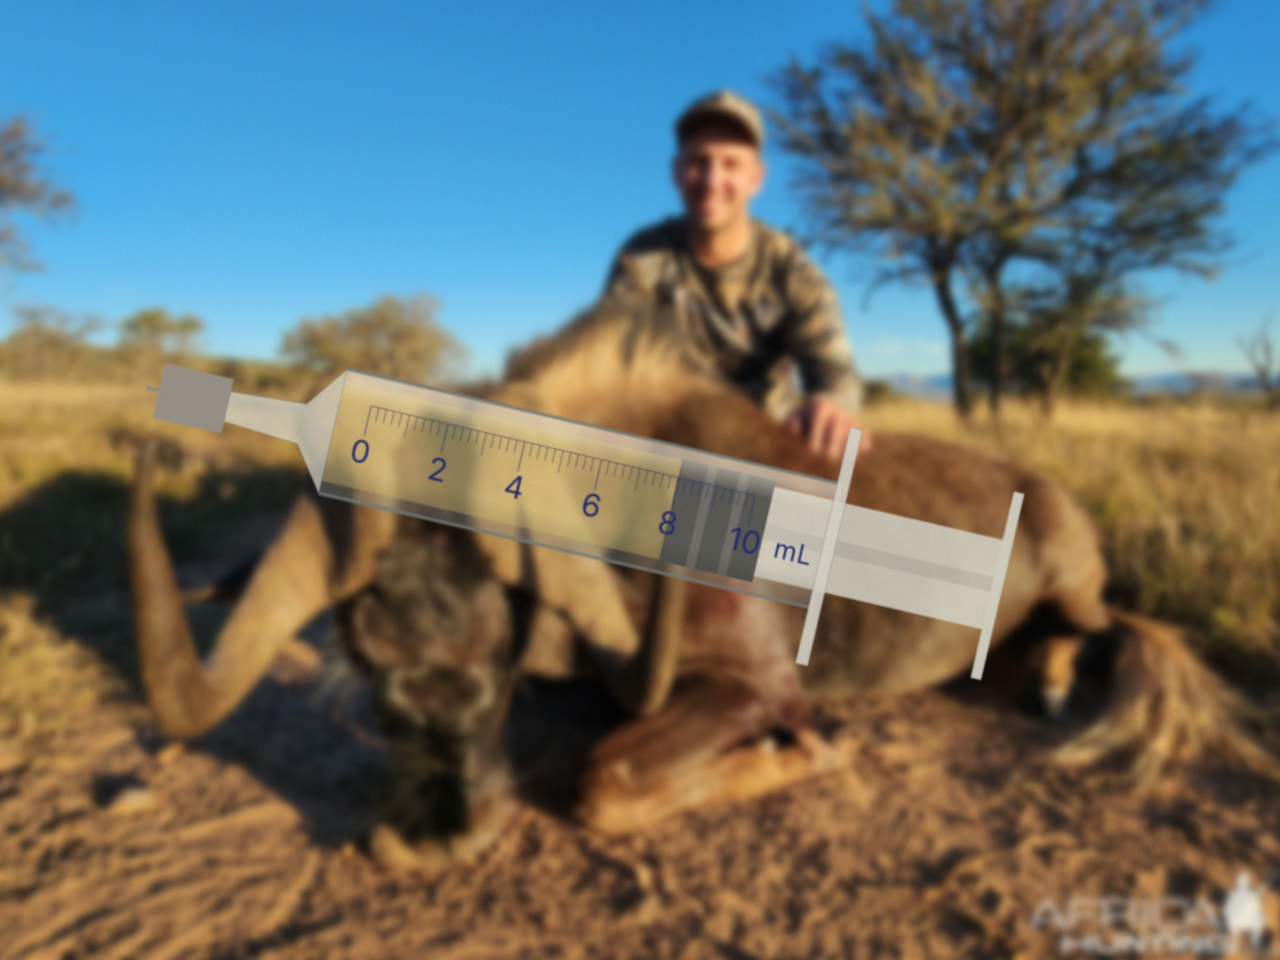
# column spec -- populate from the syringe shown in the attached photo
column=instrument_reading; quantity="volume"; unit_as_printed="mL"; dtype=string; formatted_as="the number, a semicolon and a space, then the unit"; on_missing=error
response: 8; mL
